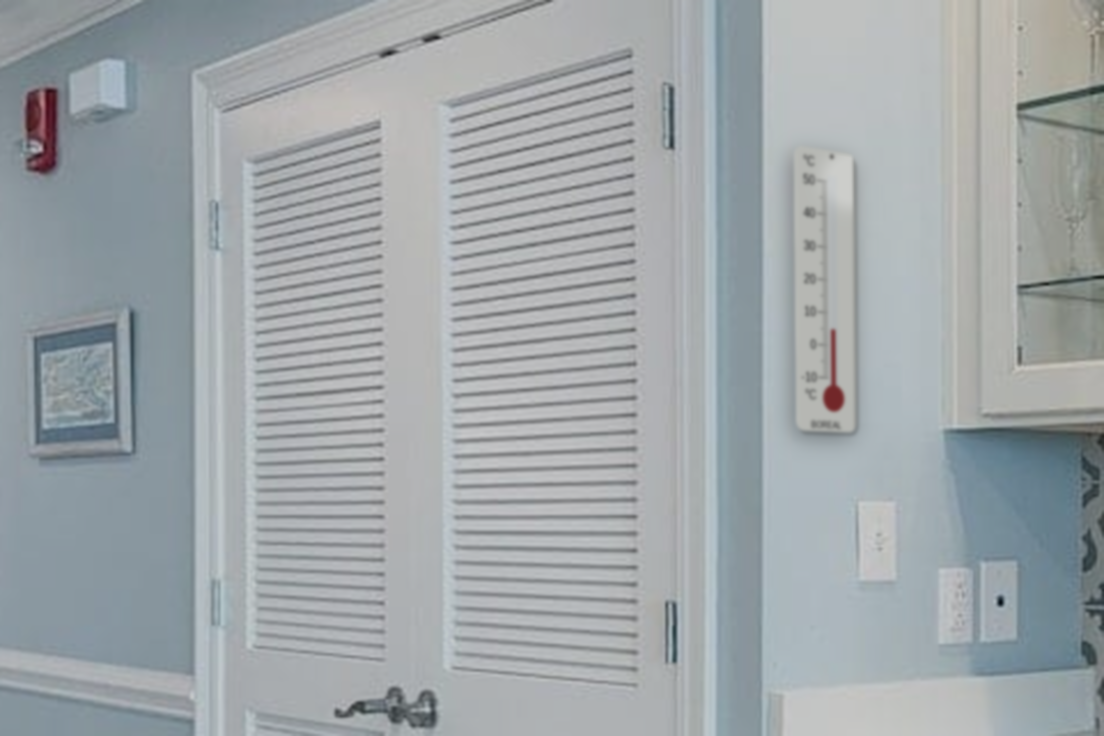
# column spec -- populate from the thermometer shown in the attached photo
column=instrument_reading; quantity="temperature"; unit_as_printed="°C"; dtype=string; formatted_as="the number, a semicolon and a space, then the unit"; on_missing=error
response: 5; °C
